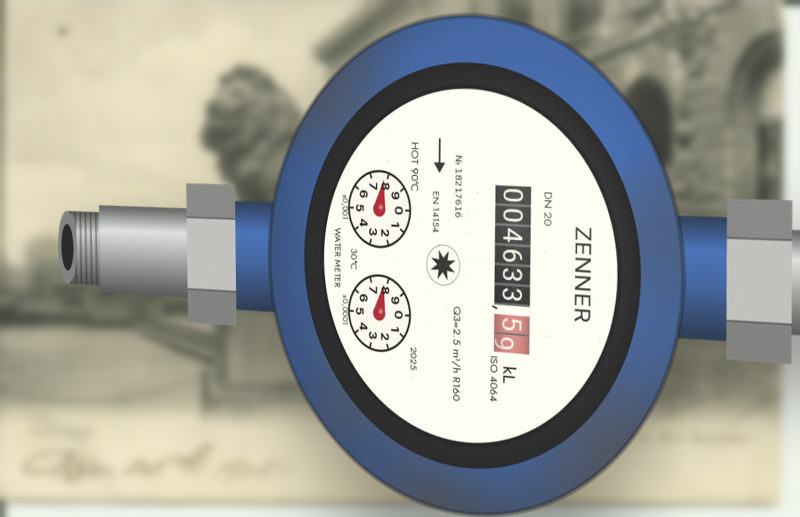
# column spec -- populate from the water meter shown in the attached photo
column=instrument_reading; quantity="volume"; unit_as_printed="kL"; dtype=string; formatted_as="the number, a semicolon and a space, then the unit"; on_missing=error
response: 4633.5877; kL
